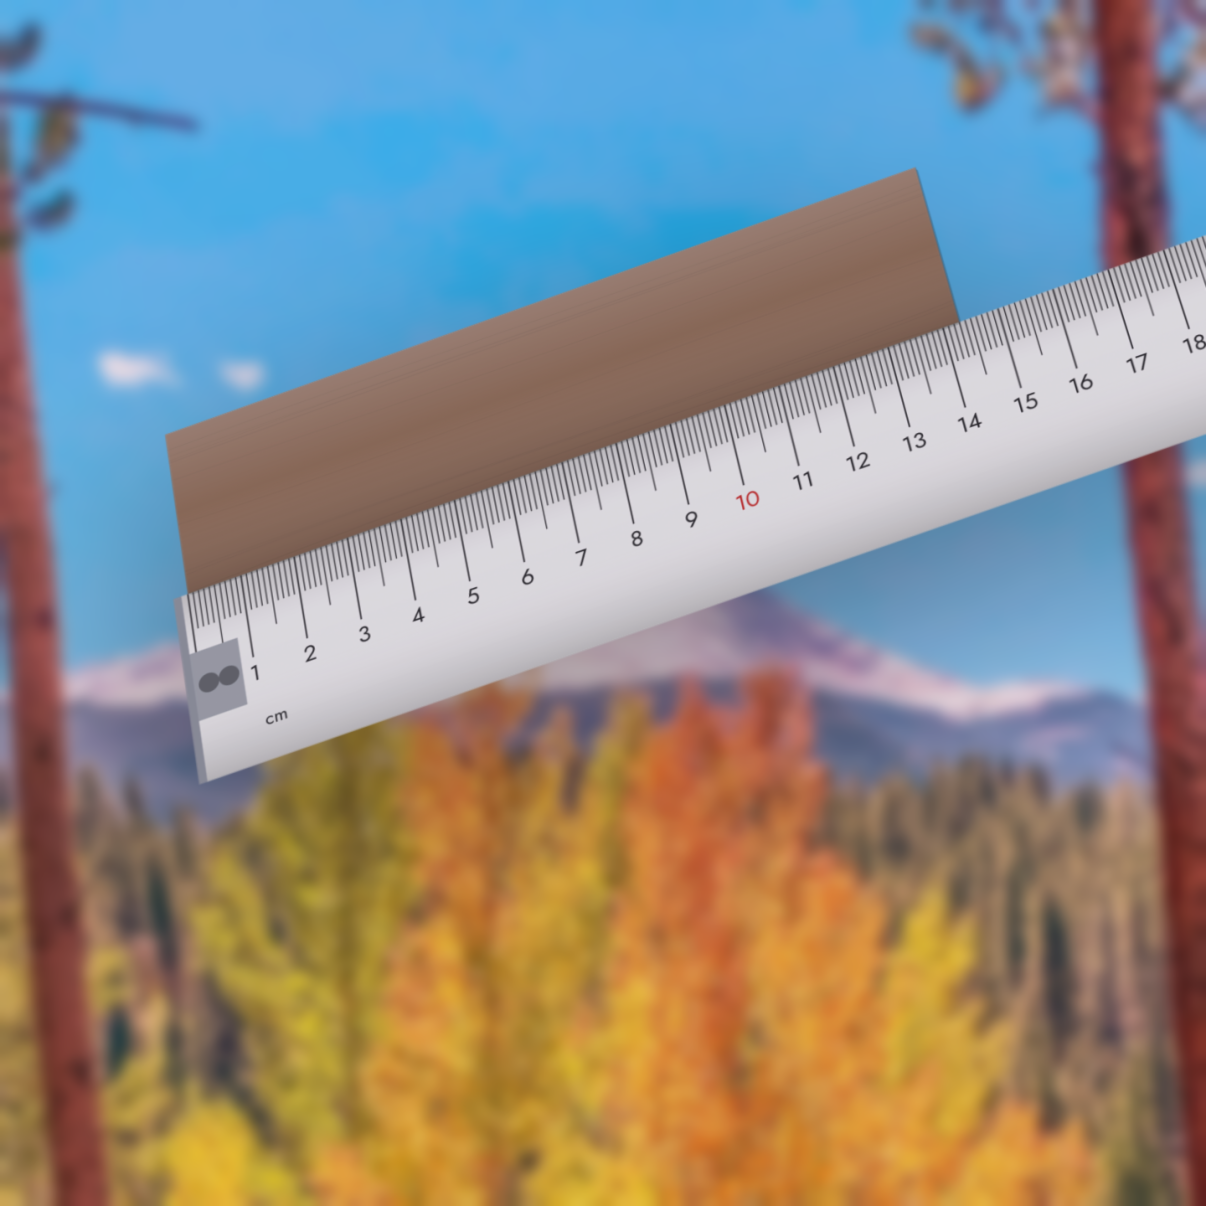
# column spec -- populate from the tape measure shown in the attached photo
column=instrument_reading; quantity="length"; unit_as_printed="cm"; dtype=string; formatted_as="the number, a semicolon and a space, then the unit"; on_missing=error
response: 14.3; cm
